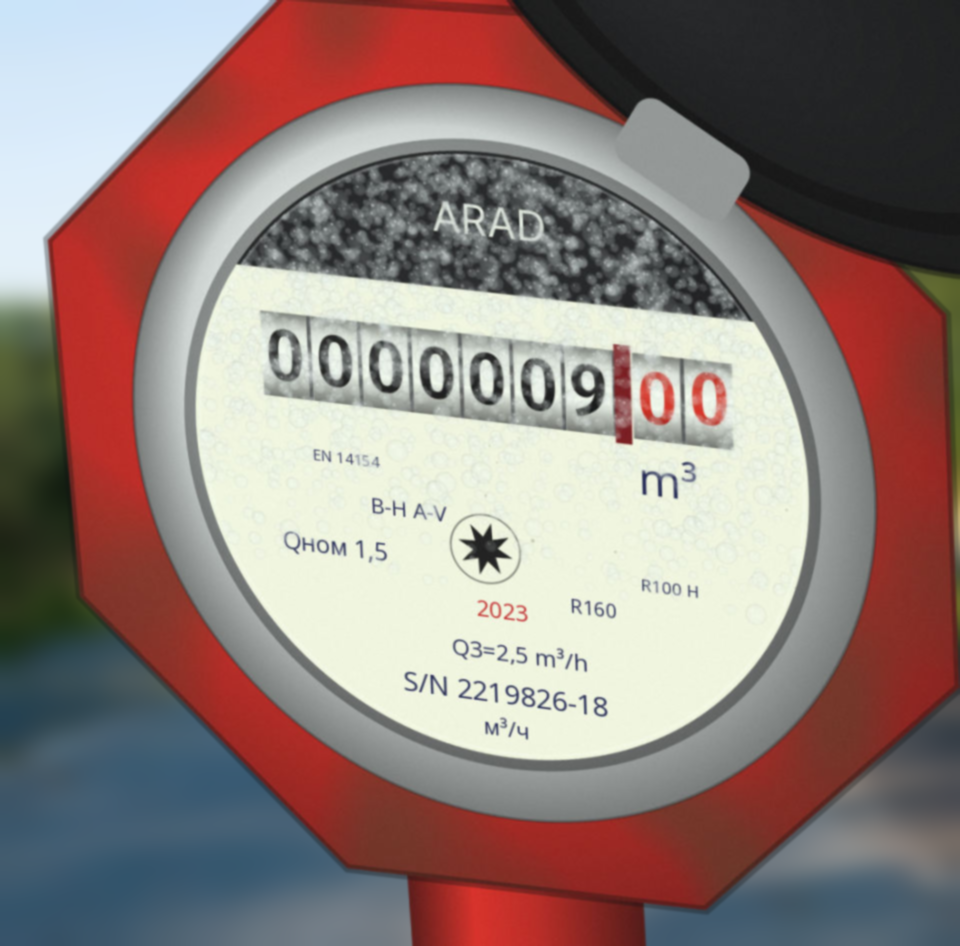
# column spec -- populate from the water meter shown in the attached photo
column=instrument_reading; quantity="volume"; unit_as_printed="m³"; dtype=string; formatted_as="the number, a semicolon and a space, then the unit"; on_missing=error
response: 9.00; m³
